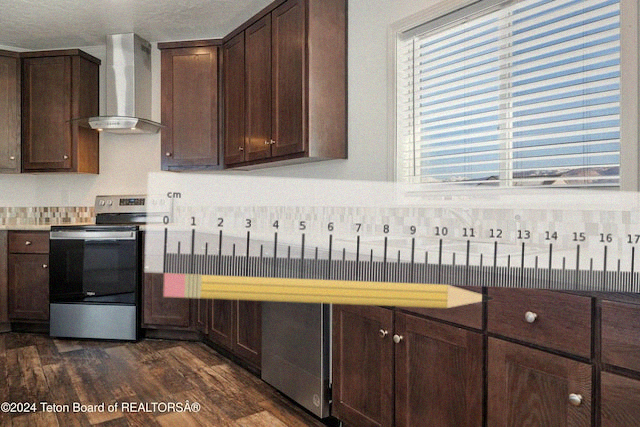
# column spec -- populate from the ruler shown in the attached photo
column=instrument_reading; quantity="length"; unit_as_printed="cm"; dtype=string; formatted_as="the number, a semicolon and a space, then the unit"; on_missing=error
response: 12; cm
